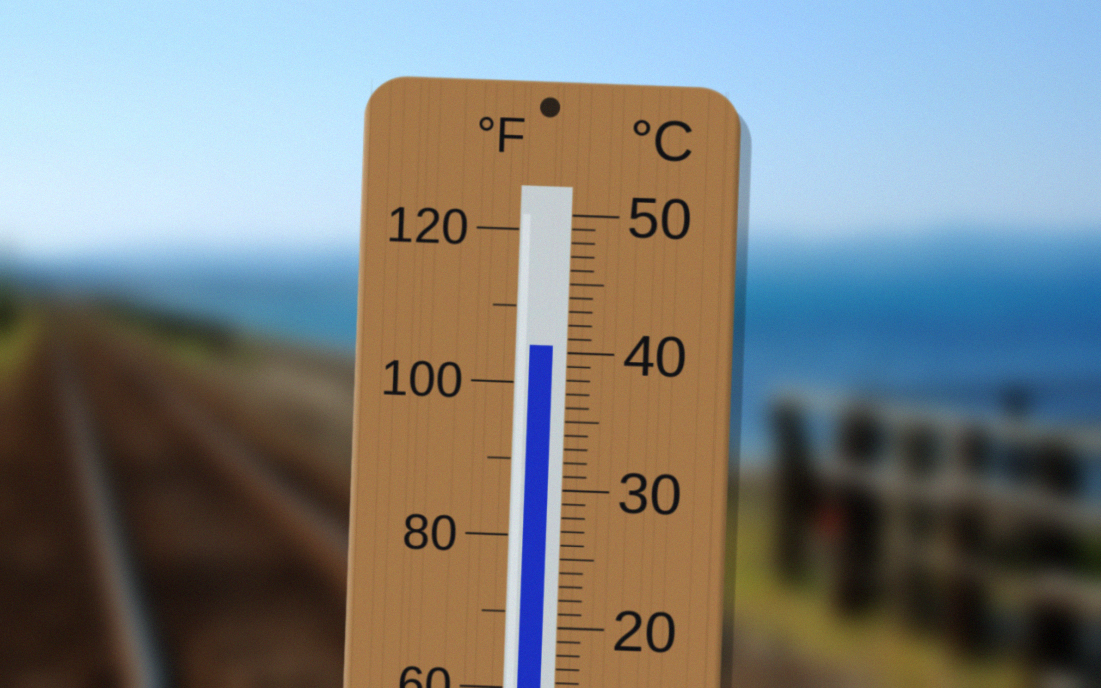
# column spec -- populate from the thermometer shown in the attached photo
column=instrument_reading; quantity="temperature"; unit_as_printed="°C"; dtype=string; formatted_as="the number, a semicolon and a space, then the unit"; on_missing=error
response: 40.5; °C
